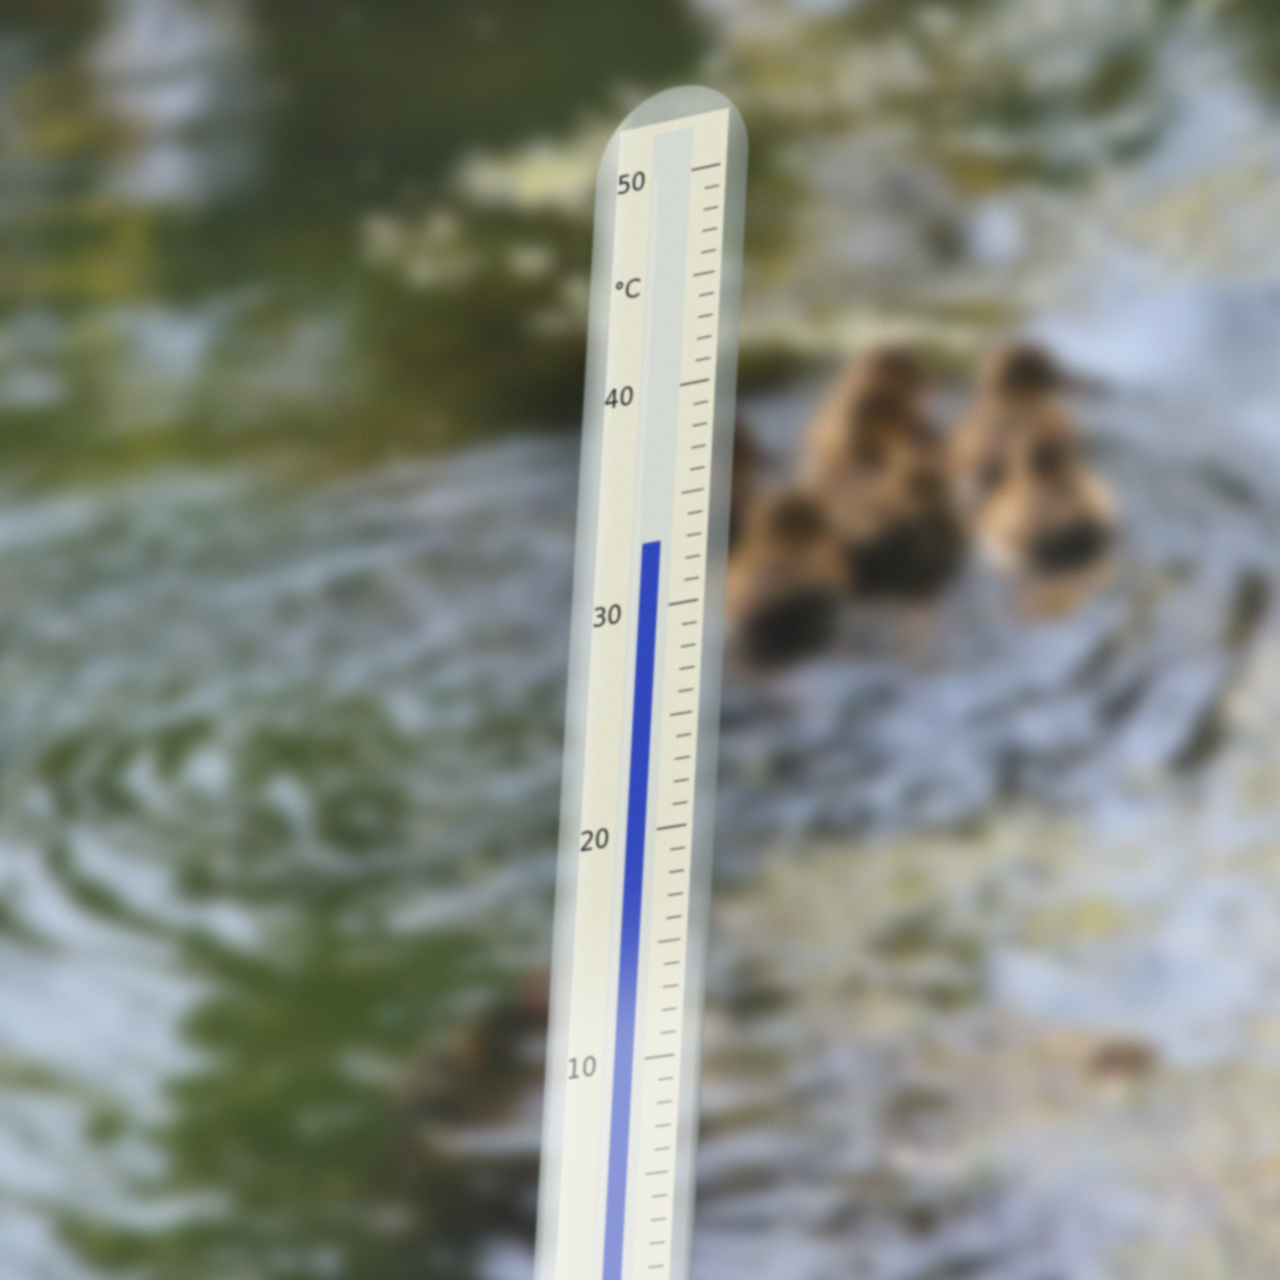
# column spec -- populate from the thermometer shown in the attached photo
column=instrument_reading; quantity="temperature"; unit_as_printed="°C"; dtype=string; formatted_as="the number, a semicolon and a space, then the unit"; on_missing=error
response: 33; °C
